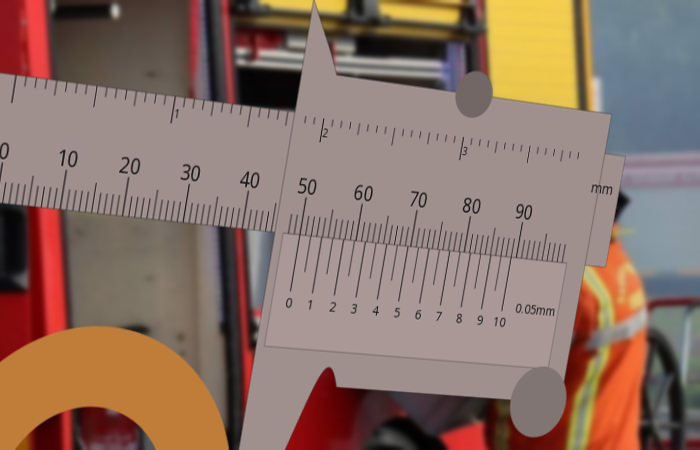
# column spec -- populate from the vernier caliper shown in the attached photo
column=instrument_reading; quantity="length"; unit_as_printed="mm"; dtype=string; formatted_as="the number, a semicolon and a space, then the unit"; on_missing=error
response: 50.0; mm
